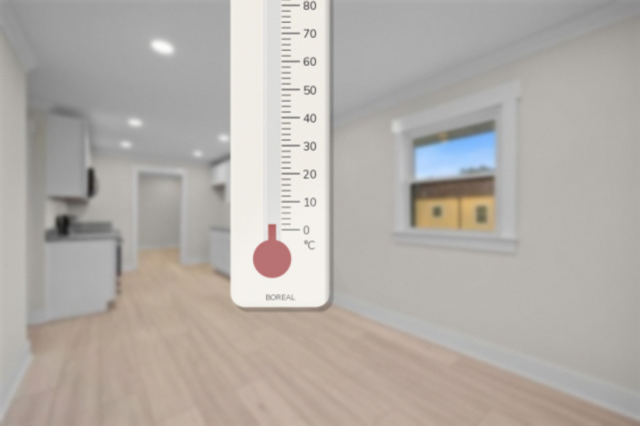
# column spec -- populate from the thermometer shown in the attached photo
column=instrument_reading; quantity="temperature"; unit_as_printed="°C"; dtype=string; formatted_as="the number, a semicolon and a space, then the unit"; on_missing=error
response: 2; °C
